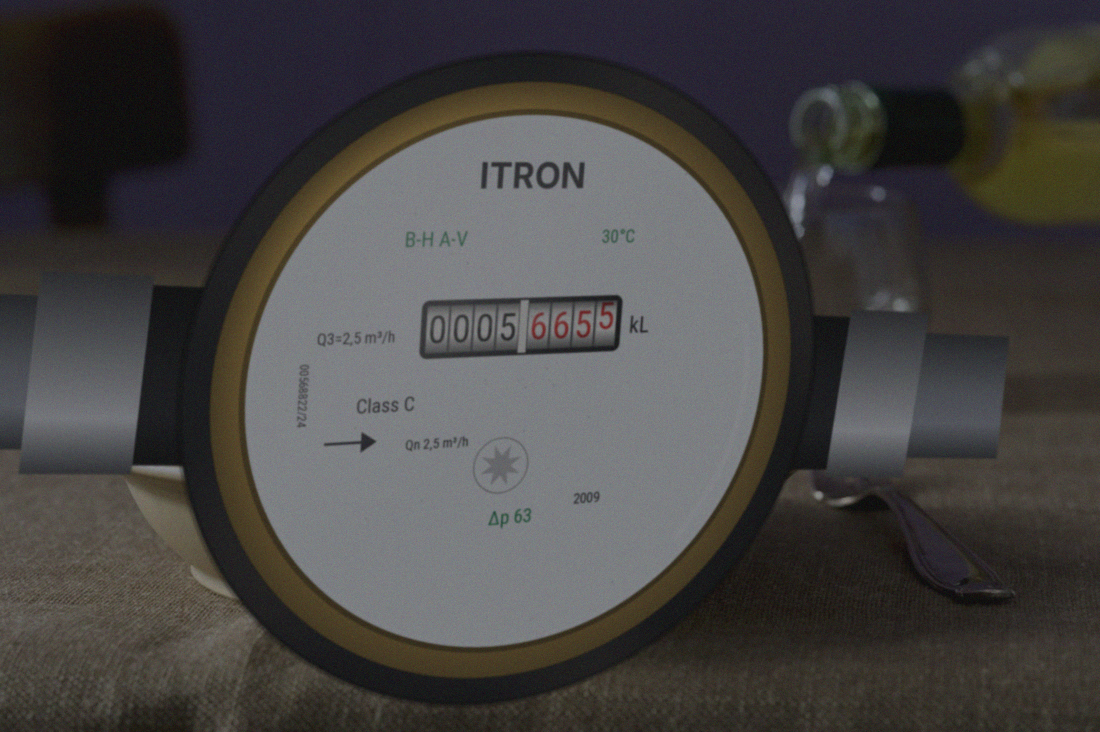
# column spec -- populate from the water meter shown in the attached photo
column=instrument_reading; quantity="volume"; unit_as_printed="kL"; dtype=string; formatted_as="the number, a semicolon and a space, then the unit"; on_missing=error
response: 5.6655; kL
